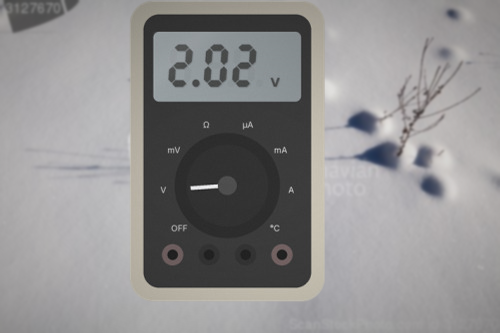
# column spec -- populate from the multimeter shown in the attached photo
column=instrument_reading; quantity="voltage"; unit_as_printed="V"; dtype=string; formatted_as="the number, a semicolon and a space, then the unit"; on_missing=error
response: 2.02; V
